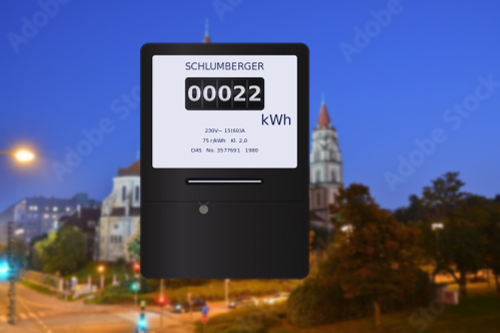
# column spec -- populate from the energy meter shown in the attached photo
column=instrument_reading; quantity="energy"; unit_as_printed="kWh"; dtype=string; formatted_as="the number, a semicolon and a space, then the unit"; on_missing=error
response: 22; kWh
